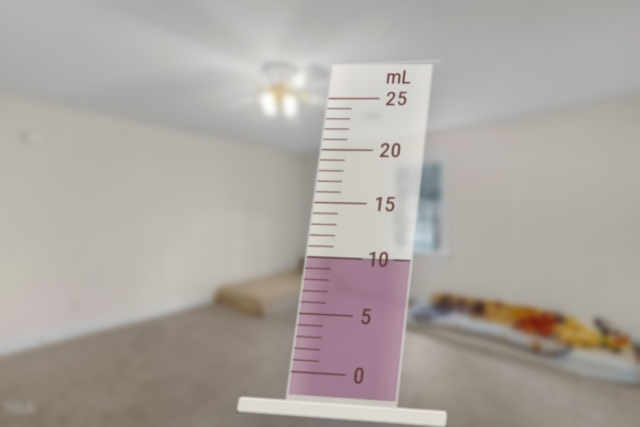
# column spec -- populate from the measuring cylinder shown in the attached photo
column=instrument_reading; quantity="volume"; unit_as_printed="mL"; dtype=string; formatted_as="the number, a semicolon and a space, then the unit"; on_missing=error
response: 10; mL
